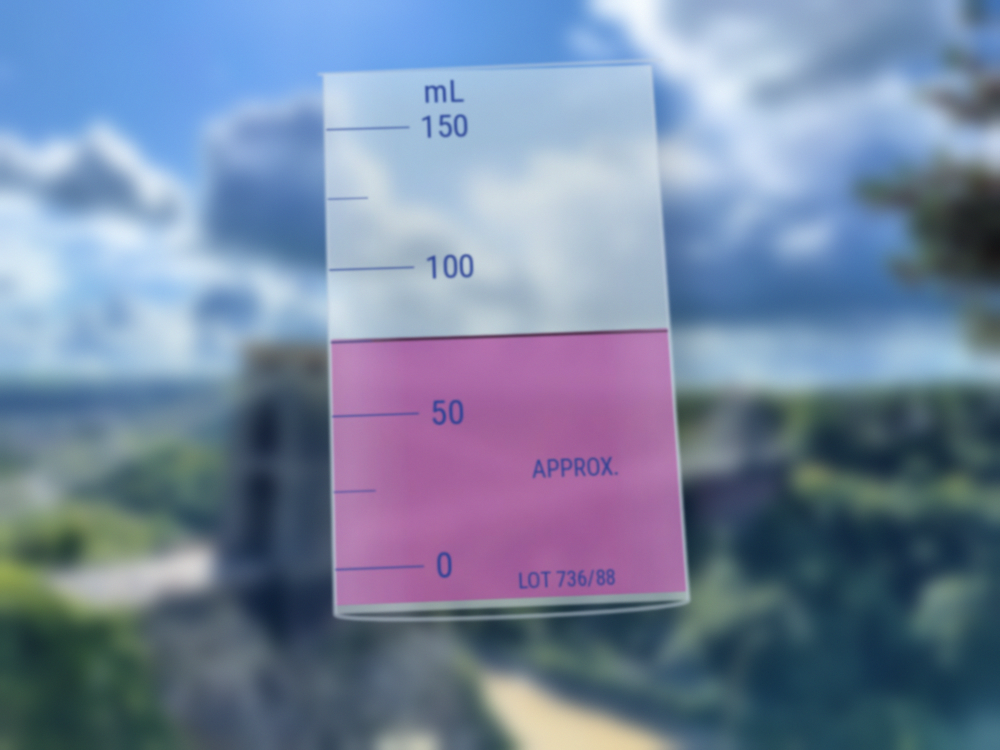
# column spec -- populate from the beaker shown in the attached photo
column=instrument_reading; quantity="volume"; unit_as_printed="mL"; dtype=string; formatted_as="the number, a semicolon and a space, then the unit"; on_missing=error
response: 75; mL
